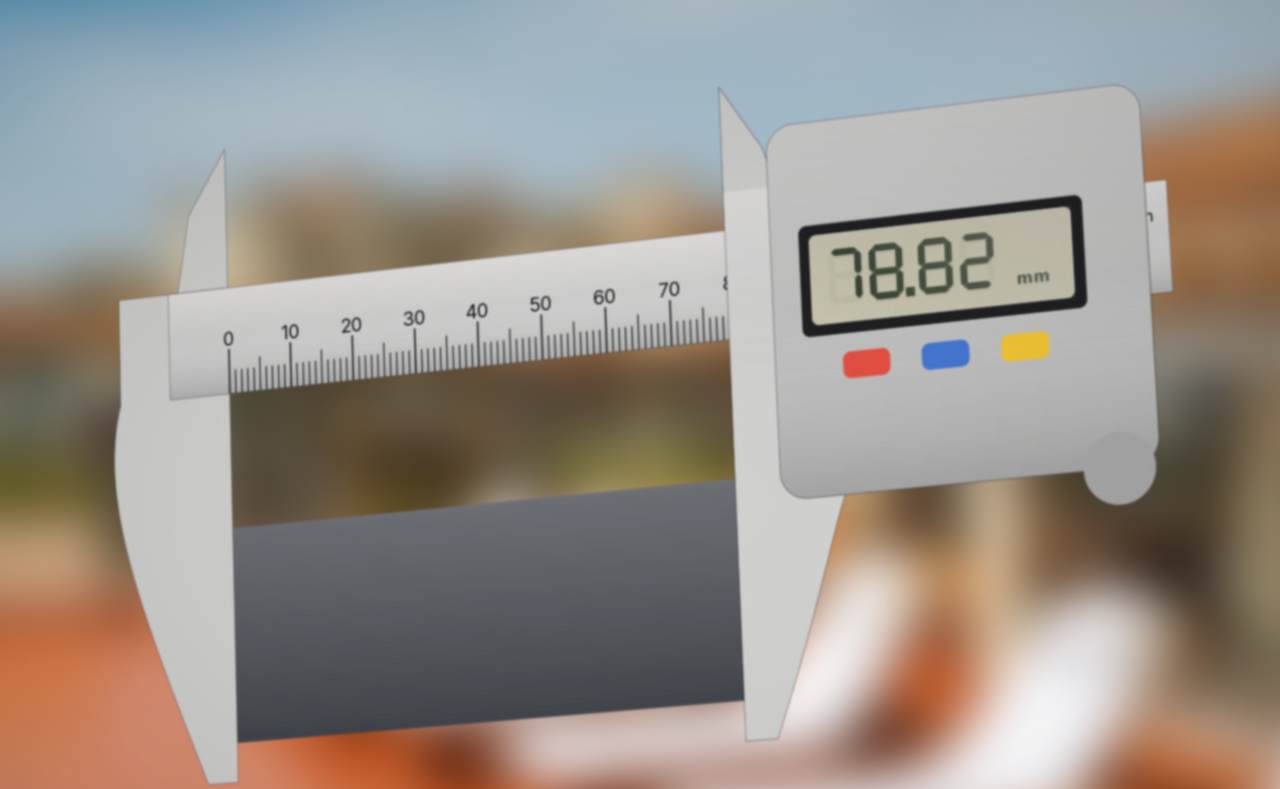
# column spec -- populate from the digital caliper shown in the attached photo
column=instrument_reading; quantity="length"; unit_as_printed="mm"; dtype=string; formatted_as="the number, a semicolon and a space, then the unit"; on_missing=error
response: 78.82; mm
